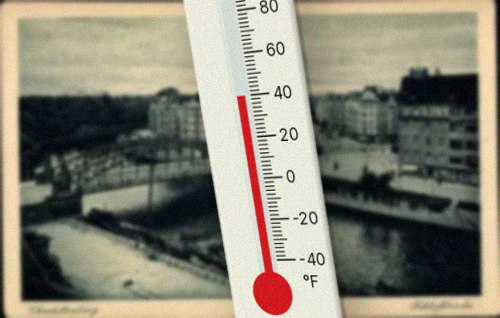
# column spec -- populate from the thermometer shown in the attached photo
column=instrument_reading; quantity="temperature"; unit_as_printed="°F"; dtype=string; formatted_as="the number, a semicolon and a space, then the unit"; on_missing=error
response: 40; °F
